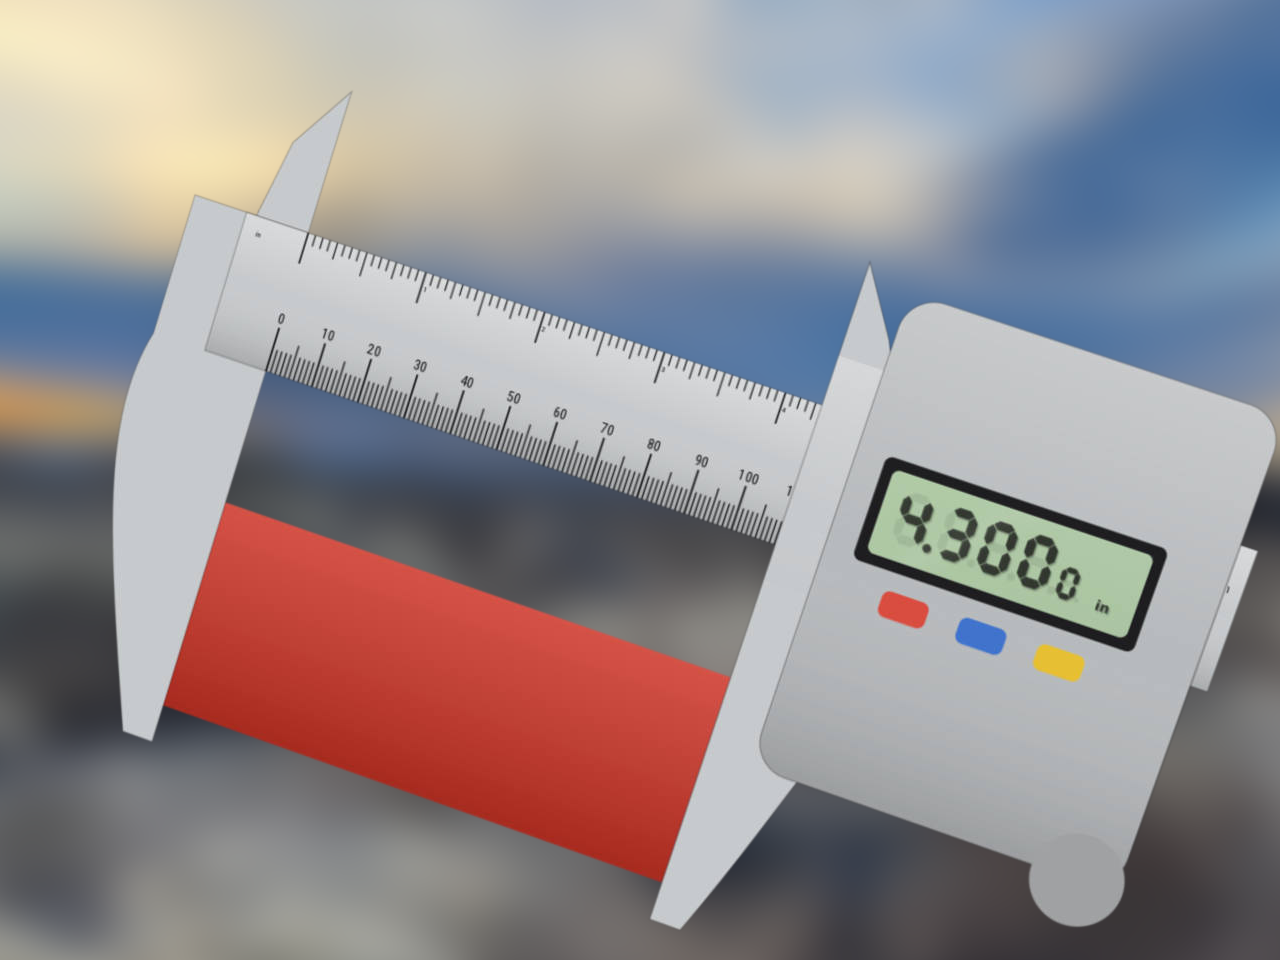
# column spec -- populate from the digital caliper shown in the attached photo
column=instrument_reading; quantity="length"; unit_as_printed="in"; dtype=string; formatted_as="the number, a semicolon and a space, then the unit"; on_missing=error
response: 4.3000; in
